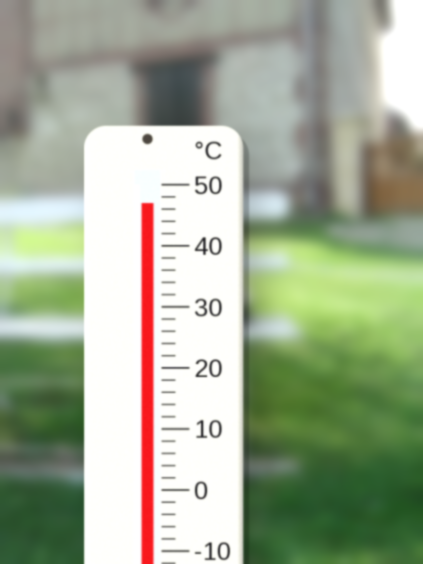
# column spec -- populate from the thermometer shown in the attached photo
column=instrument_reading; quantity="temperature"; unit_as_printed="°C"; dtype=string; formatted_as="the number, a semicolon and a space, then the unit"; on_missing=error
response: 47; °C
